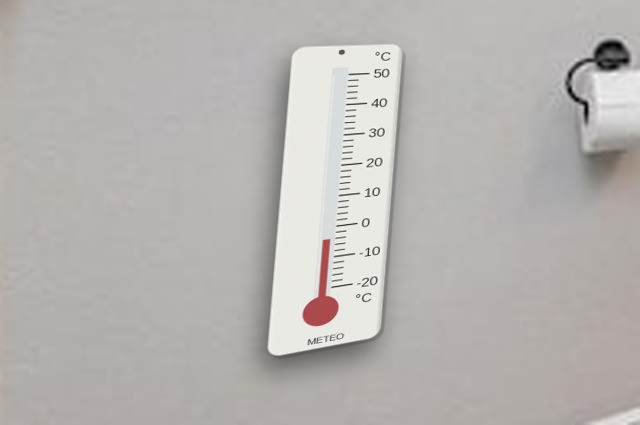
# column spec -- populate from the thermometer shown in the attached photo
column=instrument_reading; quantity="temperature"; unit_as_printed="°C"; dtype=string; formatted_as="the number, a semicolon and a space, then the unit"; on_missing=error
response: -4; °C
